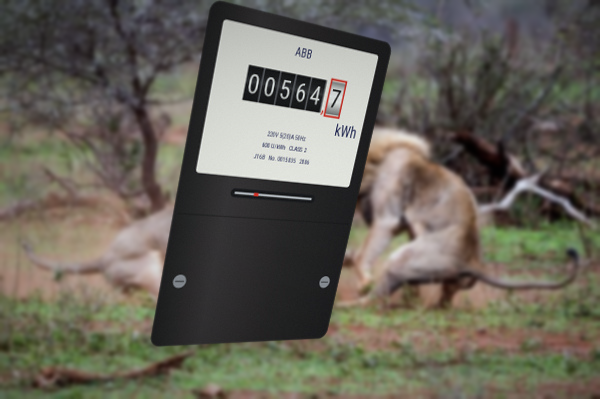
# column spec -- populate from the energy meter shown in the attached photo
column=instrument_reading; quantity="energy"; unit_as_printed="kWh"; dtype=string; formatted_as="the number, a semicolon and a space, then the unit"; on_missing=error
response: 564.7; kWh
